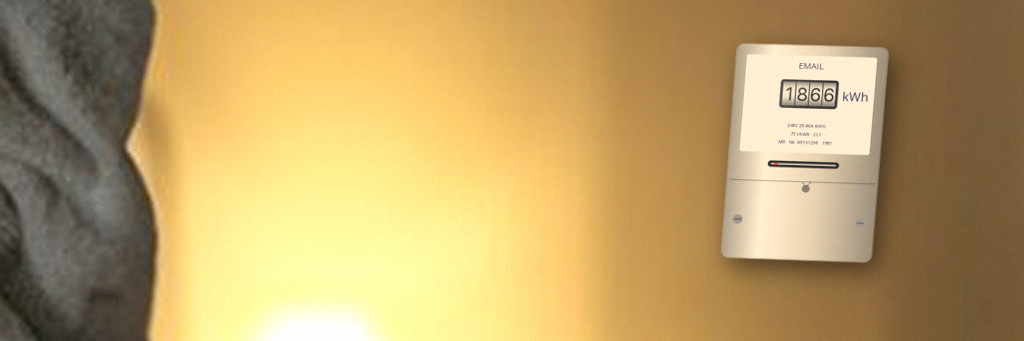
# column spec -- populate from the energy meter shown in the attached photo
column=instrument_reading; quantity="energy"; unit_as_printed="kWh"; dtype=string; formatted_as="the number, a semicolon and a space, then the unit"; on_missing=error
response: 1866; kWh
